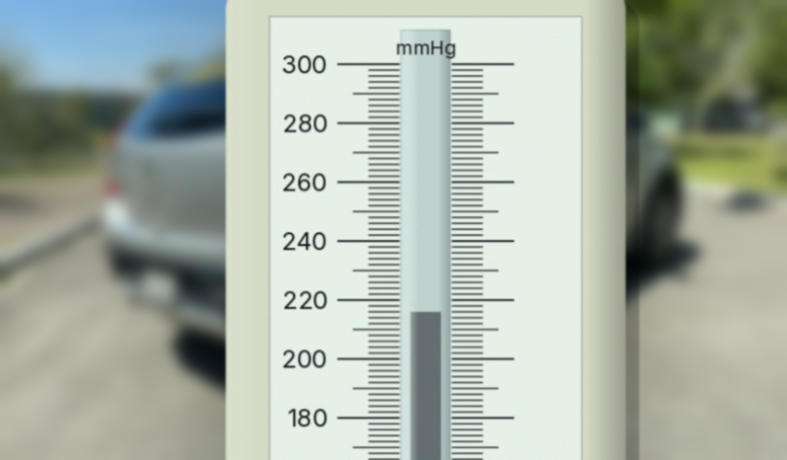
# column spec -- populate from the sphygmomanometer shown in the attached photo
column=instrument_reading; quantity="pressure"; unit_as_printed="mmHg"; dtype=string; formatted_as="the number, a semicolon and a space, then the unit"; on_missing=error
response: 216; mmHg
